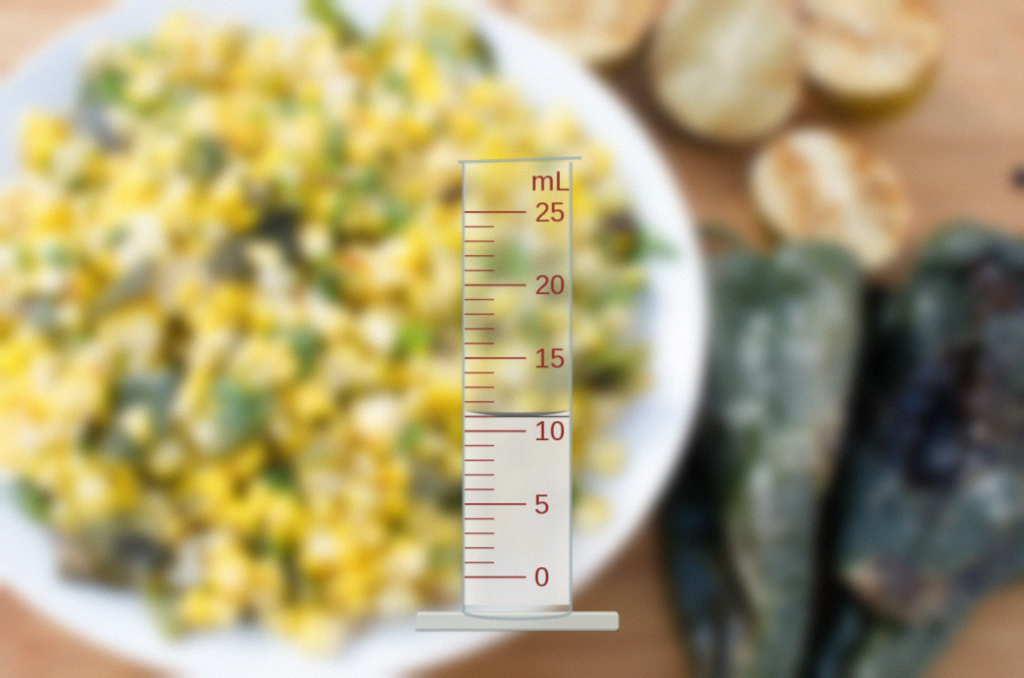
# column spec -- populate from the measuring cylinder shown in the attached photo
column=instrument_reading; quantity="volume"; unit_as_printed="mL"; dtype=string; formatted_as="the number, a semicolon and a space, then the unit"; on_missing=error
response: 11; mL
